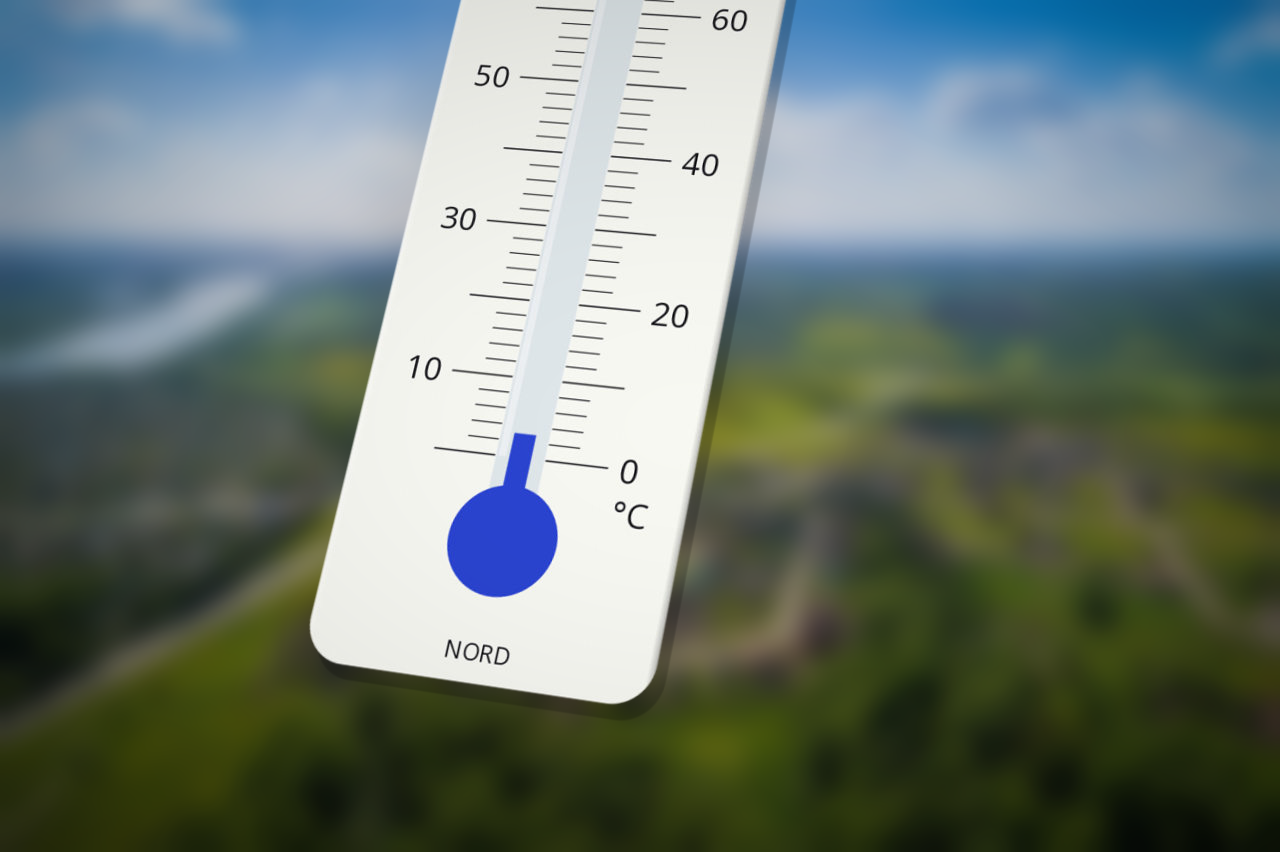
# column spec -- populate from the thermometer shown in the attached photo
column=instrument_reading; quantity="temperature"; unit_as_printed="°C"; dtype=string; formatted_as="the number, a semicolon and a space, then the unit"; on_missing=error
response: 3; °C
